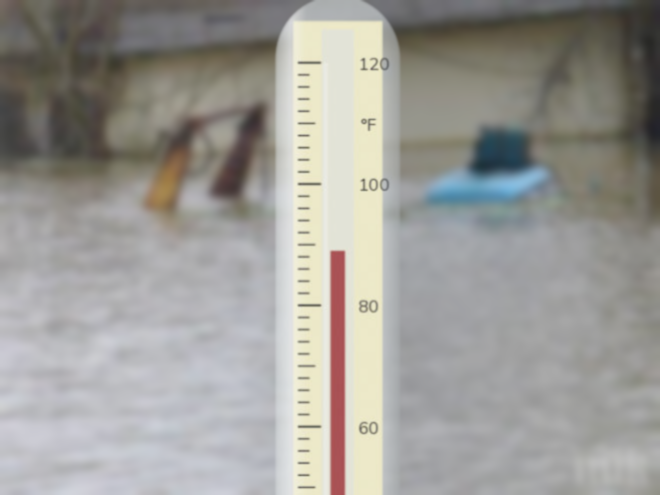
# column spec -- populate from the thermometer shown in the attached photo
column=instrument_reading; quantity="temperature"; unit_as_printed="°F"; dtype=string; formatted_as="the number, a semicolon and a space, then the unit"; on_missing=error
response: 89; °F
